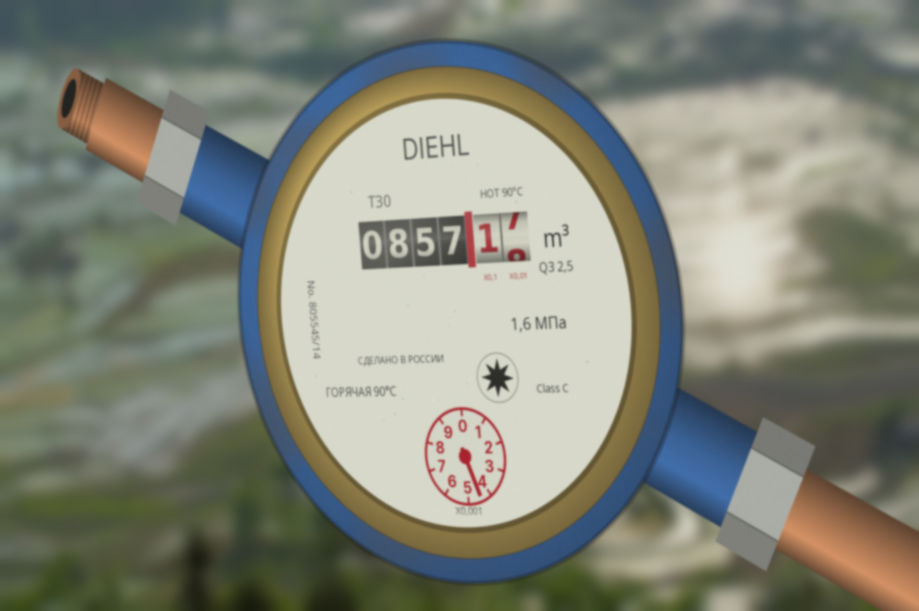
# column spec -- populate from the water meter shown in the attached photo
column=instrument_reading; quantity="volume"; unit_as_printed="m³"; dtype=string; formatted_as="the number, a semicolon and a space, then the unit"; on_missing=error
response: 857.174; m³
